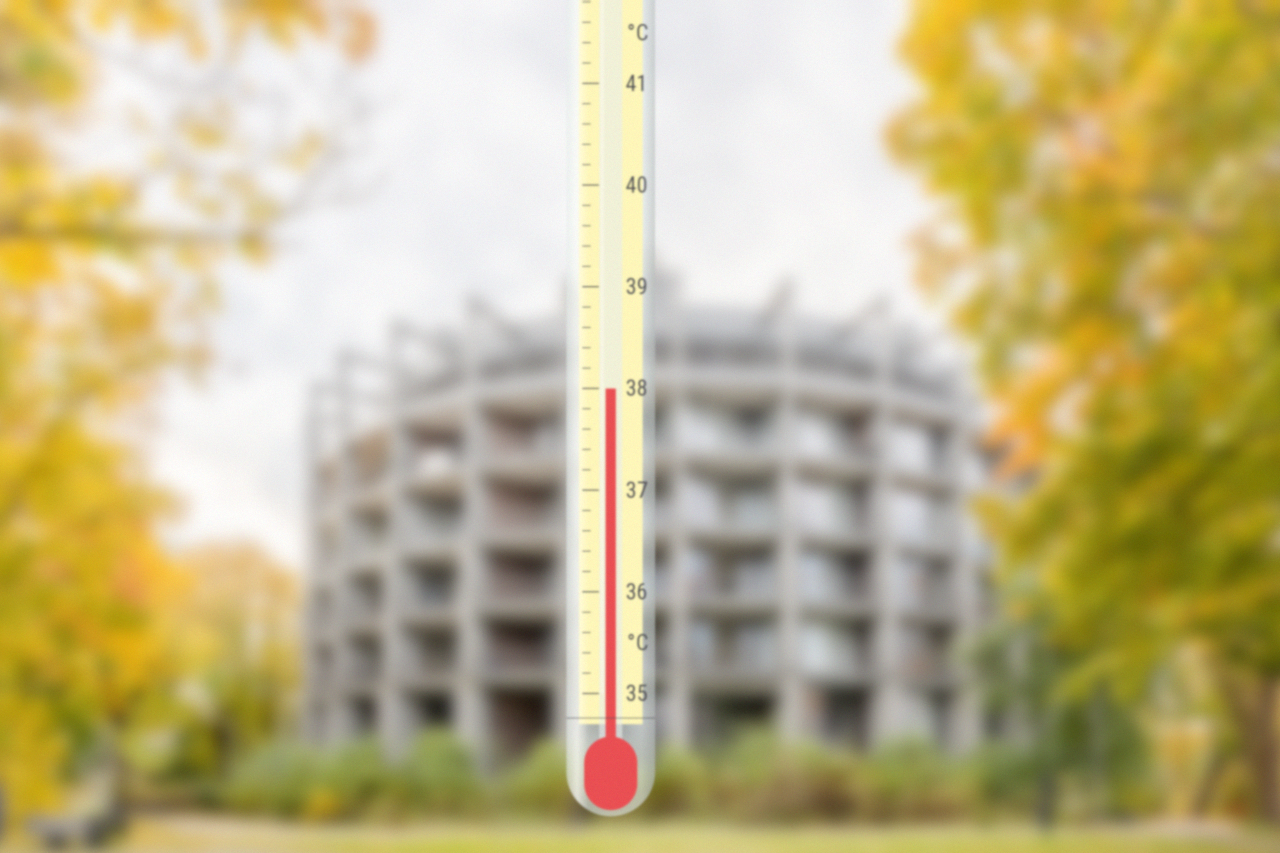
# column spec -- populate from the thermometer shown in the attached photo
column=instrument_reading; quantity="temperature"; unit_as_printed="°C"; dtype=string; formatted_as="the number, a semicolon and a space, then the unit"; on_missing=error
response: 38; °C
